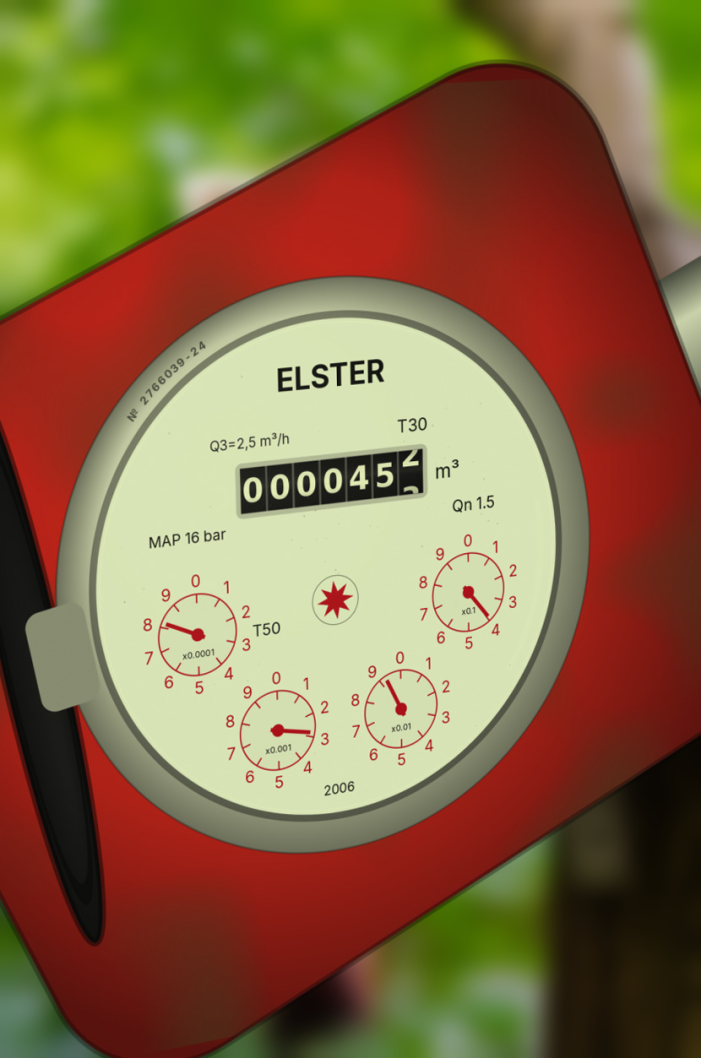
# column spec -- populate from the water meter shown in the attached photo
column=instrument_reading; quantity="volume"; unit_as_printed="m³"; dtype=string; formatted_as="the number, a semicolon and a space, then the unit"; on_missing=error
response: 452.3928; m³
